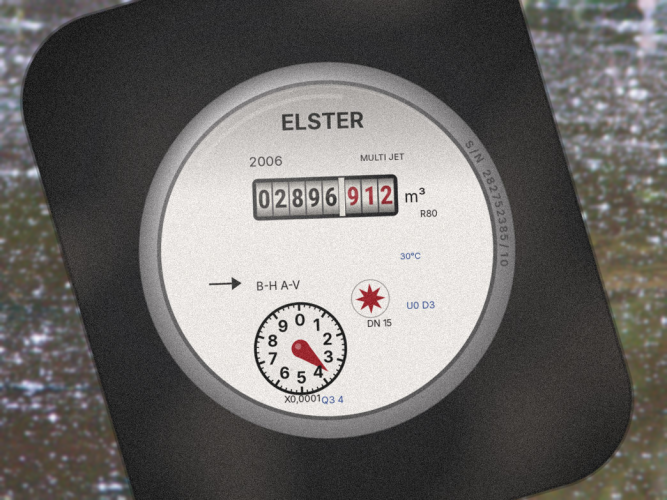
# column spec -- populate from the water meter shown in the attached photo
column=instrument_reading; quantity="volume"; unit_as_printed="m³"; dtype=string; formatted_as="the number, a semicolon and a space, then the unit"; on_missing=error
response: 2896.9123; m³
